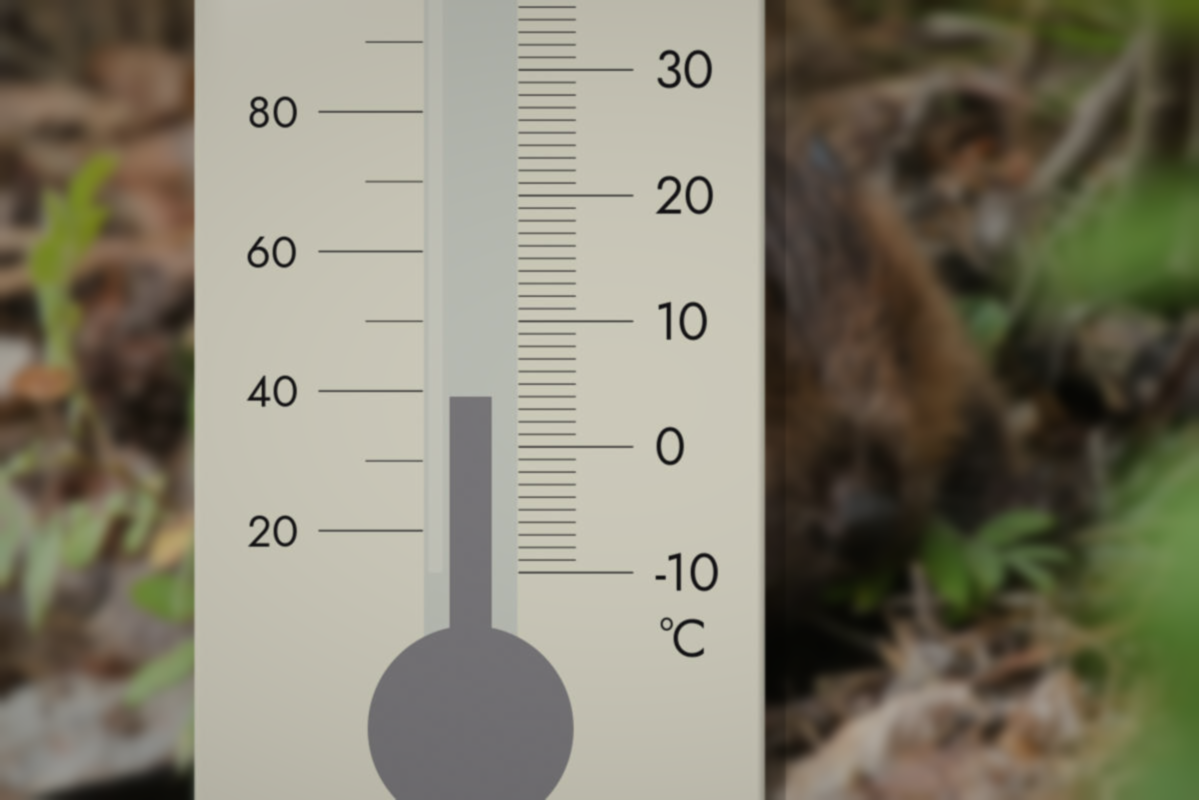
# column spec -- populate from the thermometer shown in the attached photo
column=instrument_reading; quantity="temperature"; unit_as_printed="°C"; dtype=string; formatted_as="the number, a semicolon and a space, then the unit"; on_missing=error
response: 4; °C
